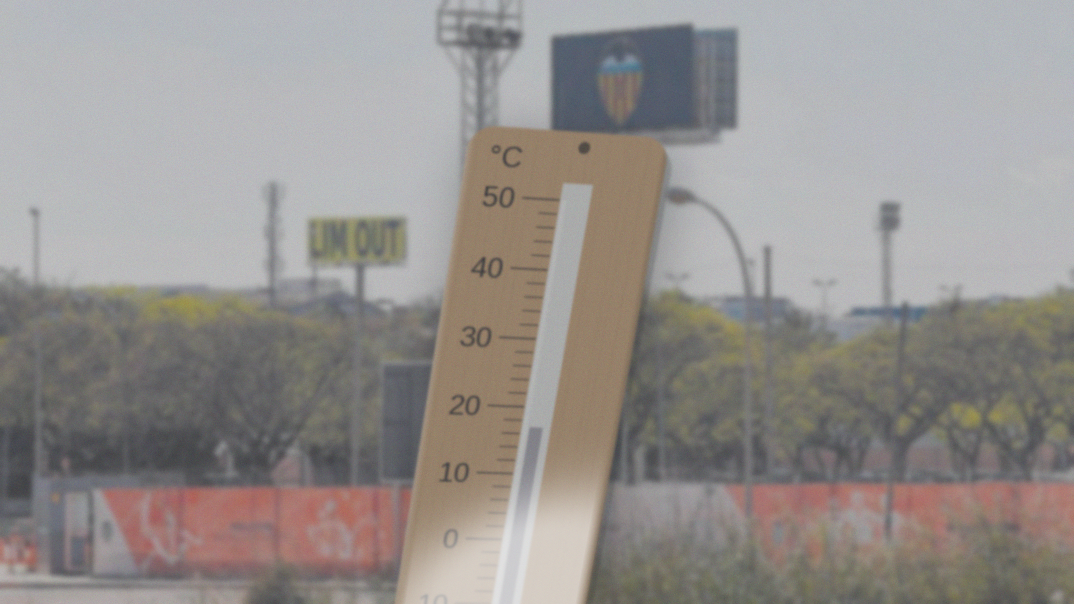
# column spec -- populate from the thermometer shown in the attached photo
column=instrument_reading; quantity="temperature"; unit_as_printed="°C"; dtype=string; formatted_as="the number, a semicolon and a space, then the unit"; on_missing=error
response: 17; °C
